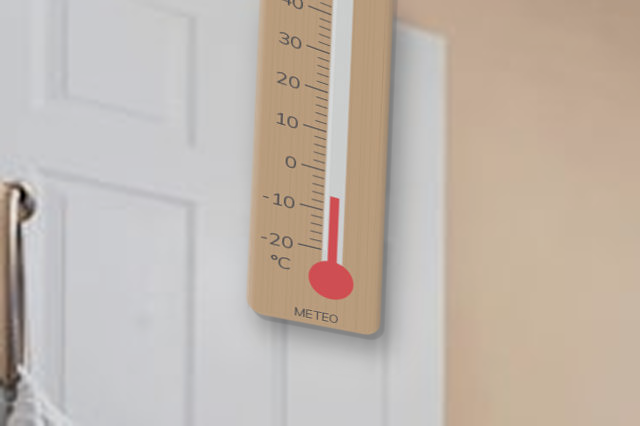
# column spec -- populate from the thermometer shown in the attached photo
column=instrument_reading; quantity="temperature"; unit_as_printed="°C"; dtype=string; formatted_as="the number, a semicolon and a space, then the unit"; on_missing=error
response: -6; °C
